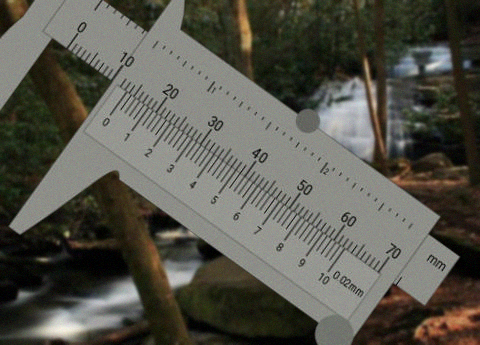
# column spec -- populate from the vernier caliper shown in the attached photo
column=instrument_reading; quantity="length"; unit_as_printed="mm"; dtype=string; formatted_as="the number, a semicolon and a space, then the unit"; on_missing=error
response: 13.5; mm
